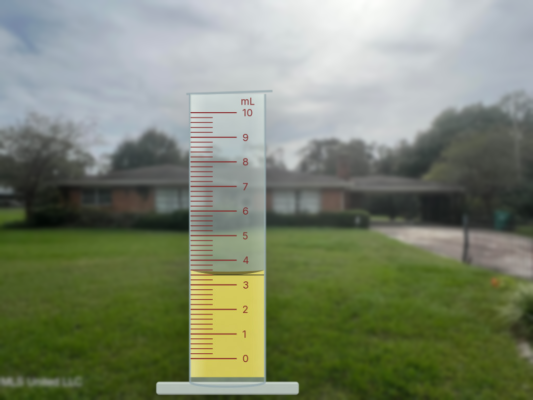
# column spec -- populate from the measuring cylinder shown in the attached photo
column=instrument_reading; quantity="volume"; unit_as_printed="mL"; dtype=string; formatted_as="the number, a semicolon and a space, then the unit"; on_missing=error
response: 3.4; mL
